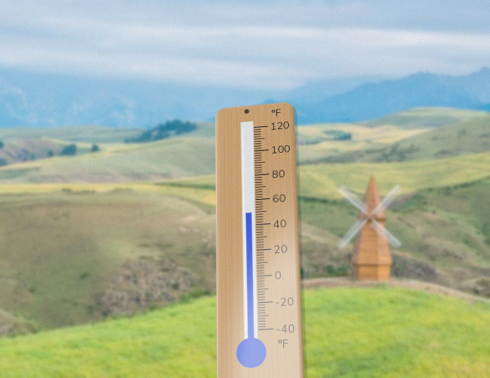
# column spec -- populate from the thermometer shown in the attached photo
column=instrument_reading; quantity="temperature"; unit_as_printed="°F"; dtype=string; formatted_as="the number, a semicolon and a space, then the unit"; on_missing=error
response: 50; °F
